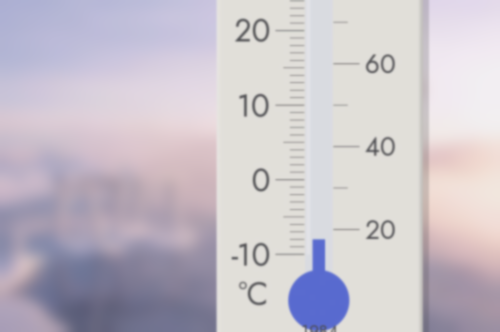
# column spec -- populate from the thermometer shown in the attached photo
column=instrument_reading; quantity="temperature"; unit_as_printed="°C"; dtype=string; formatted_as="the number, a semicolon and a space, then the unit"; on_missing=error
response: -8; °C
